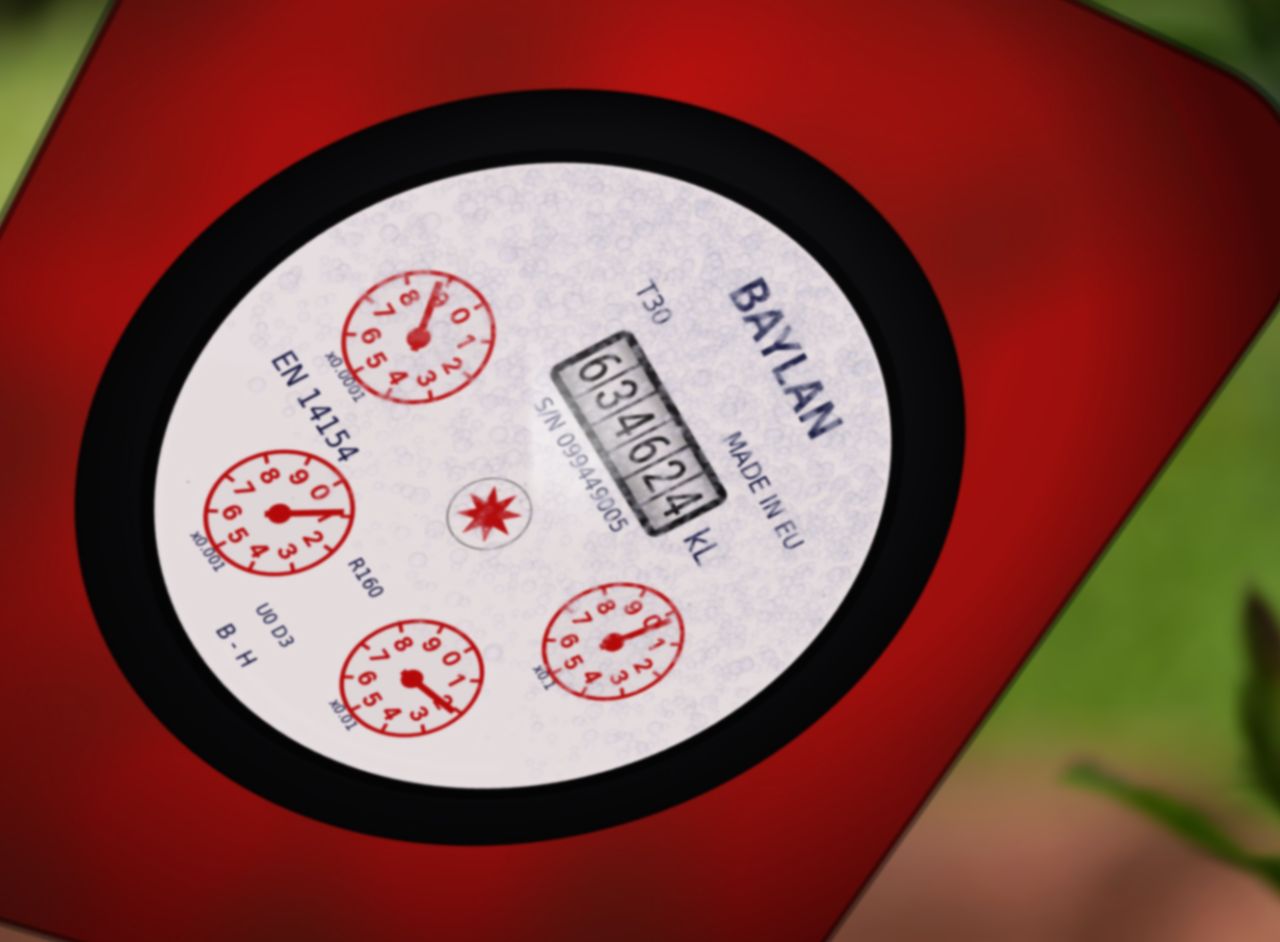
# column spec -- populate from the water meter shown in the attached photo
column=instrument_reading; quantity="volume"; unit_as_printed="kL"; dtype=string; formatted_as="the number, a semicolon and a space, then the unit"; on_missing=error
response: 634624.0208; kL
